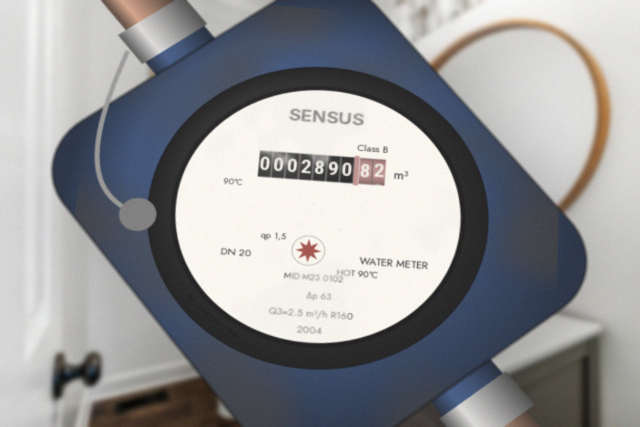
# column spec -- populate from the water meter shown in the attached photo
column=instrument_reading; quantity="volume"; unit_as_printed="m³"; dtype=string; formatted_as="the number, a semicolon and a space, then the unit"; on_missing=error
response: 2890.82; m³
